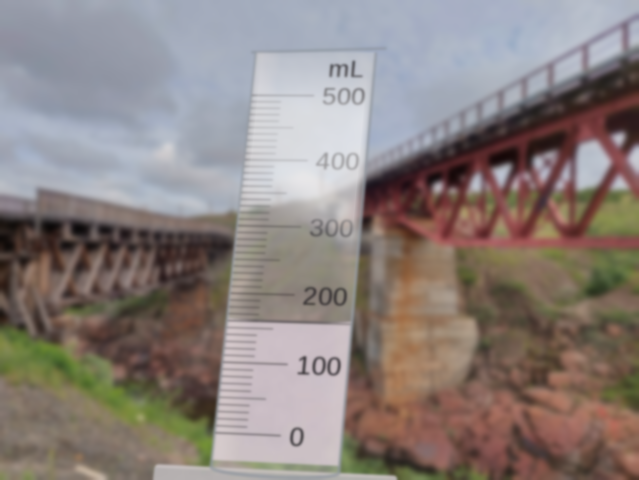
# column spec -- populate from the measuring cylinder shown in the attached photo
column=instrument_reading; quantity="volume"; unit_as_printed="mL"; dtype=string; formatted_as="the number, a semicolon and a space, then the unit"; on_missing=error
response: 160; mL
